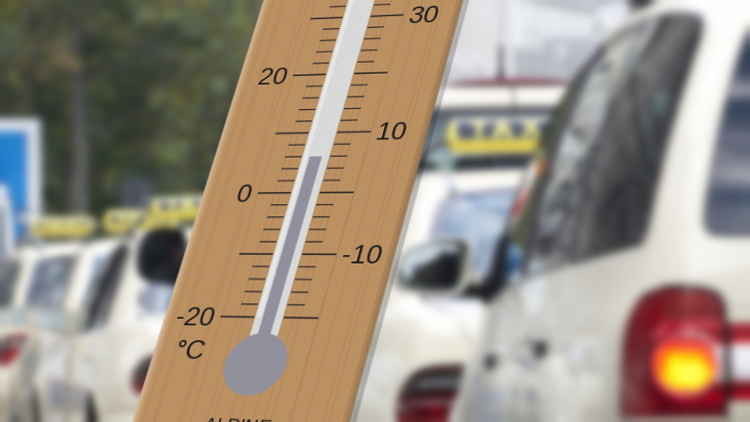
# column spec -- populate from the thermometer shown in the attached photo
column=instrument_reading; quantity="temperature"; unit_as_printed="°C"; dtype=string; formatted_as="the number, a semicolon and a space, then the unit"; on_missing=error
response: 6; °C
